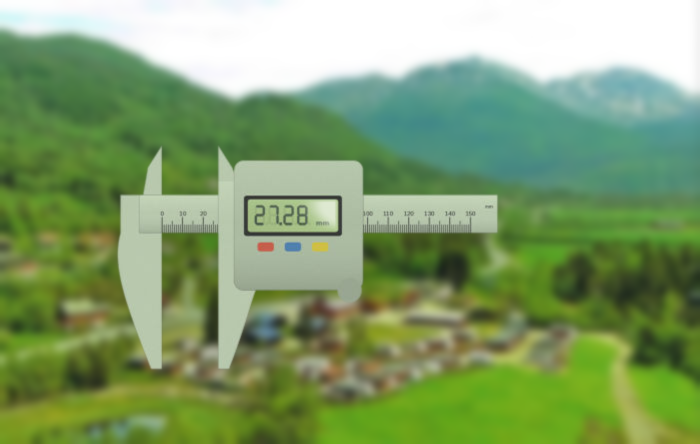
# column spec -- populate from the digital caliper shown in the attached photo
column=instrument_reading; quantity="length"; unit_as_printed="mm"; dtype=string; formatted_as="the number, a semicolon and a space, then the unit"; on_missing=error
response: 27.28; mm
